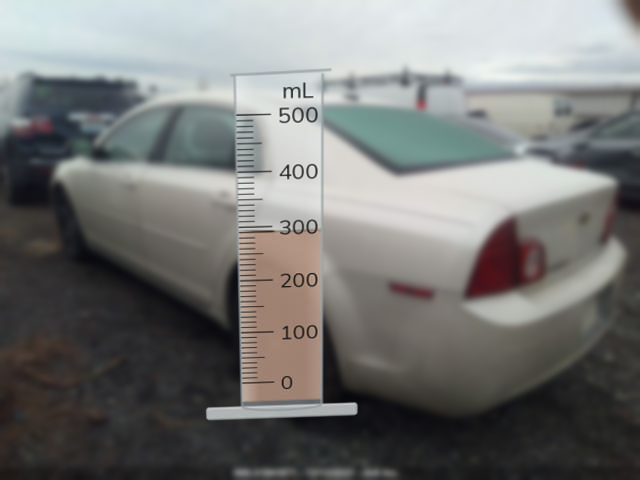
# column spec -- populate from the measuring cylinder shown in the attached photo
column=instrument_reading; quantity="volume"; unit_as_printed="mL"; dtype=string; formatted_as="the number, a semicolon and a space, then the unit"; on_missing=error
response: 290; mL
